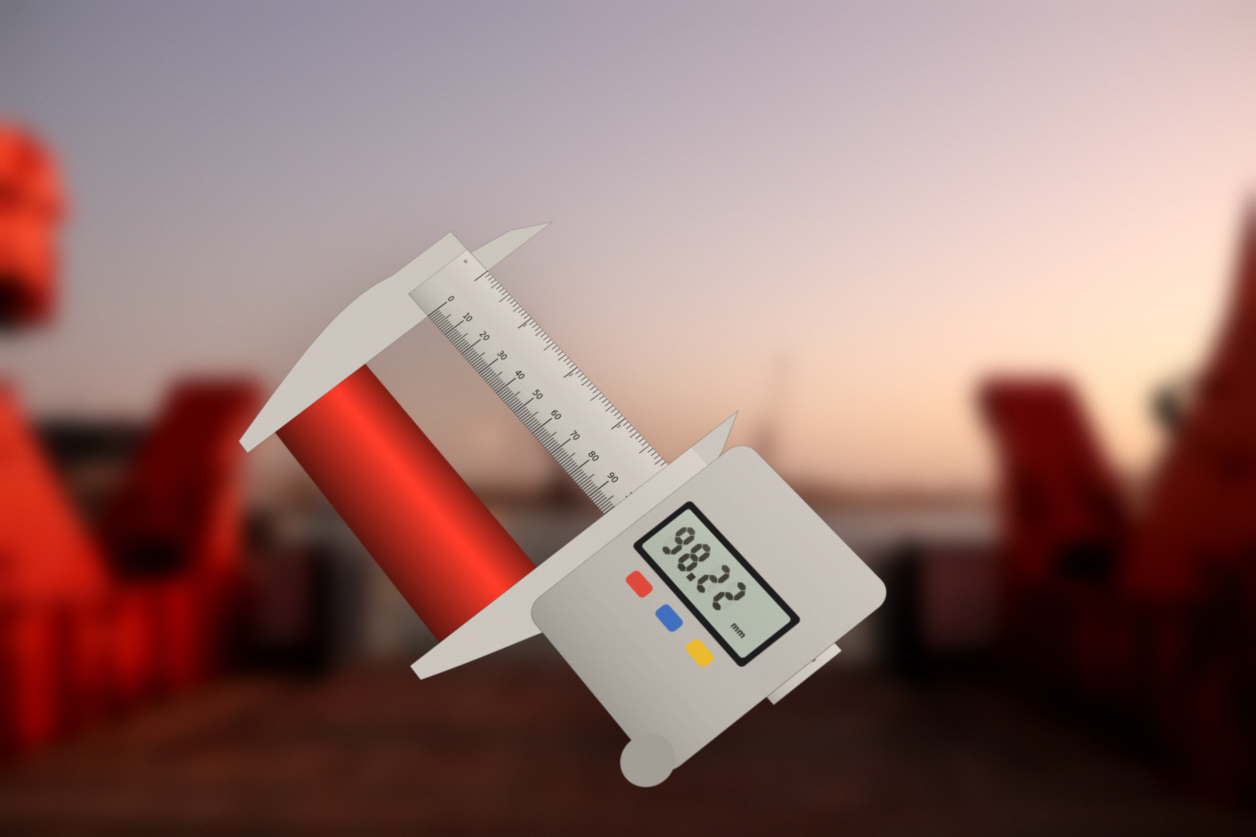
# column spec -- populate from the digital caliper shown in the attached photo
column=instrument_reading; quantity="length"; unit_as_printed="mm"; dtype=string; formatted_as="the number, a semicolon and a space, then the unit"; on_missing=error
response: 98.22; mm
